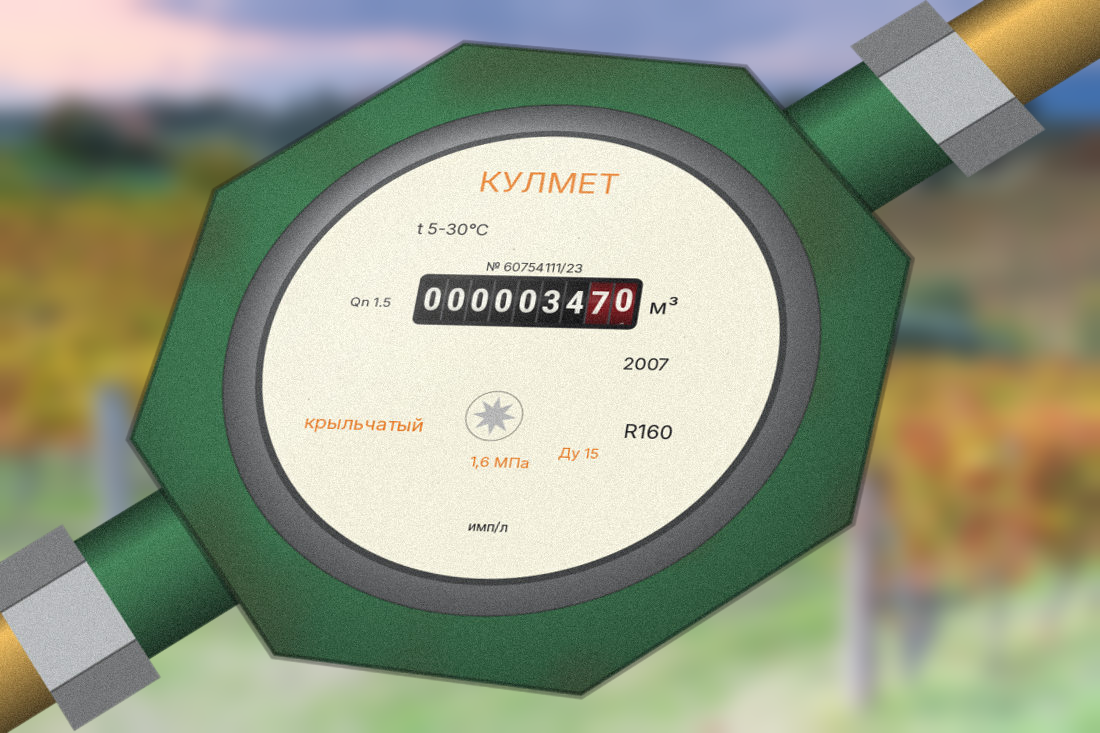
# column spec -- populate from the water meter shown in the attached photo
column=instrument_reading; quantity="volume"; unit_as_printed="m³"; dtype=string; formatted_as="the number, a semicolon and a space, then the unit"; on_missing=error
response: 34.70; m³
